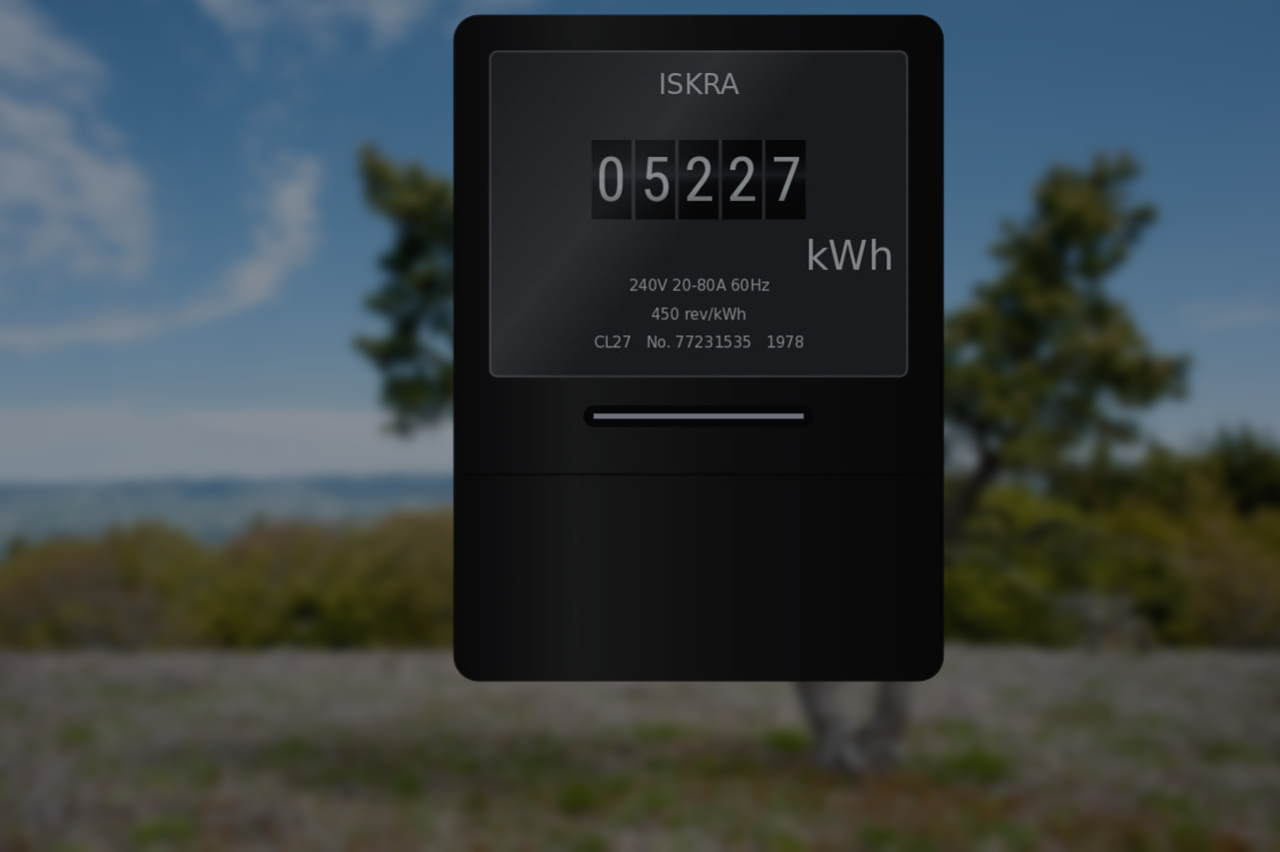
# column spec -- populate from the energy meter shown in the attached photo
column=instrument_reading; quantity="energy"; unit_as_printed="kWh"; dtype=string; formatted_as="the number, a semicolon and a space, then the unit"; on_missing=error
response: 5227; kWh
